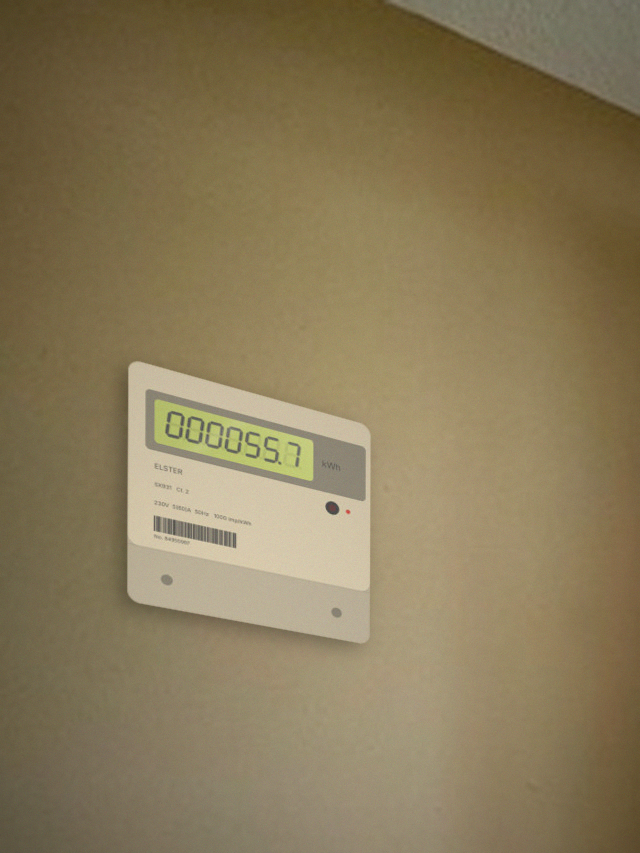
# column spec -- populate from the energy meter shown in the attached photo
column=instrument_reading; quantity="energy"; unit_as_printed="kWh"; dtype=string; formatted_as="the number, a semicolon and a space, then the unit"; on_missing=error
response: 55.7; kWh
